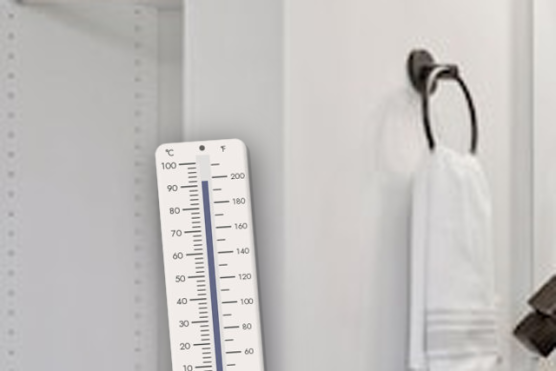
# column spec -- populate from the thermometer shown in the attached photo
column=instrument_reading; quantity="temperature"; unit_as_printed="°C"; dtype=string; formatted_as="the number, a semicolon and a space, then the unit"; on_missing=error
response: 92; °C
